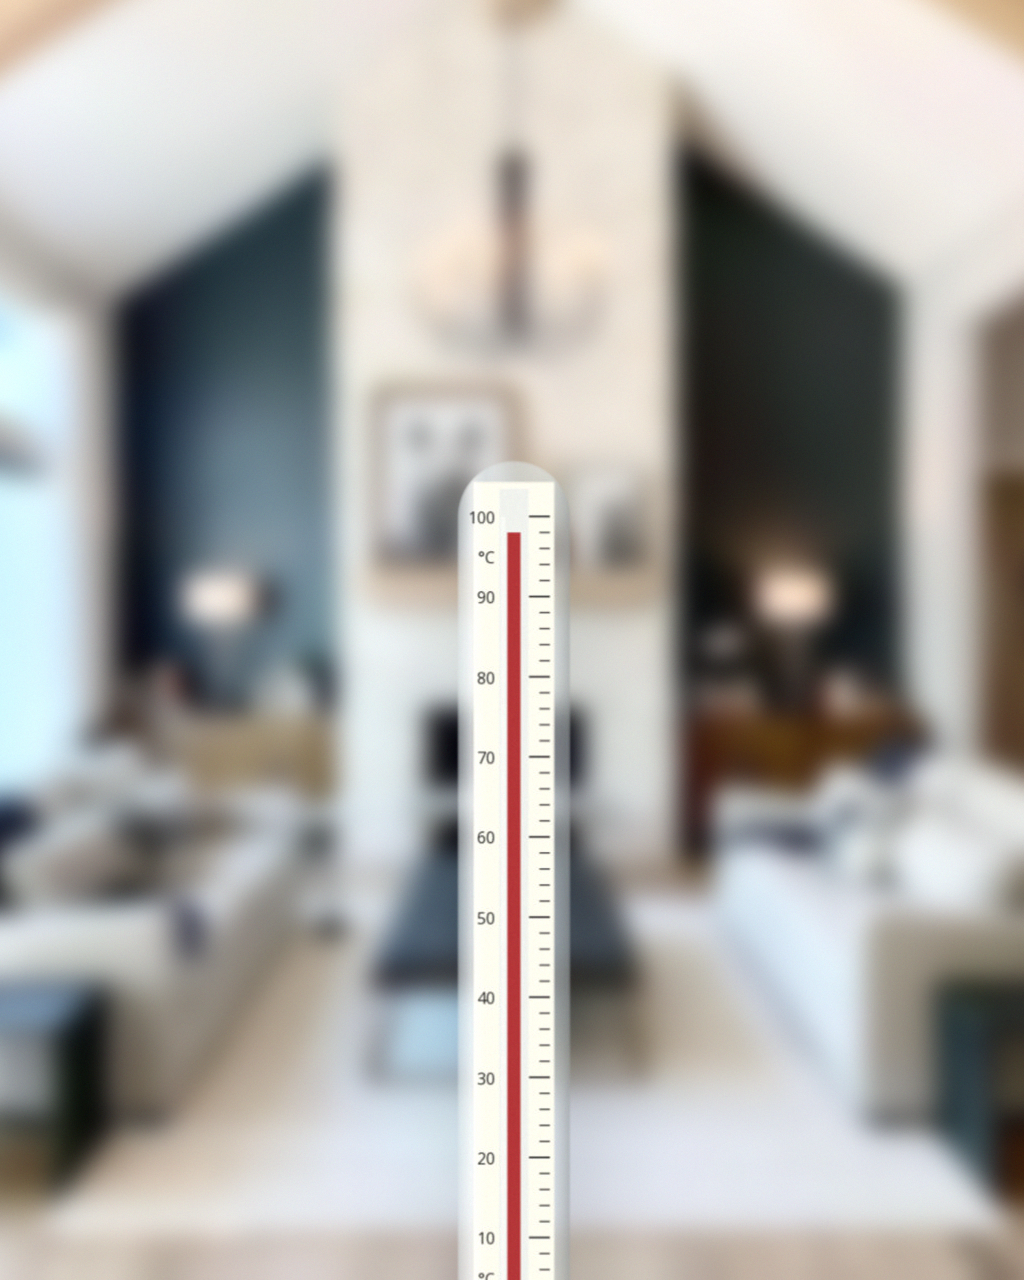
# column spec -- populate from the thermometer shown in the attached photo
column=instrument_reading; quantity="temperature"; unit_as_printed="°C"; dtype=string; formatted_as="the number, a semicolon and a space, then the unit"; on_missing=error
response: 98; °C
